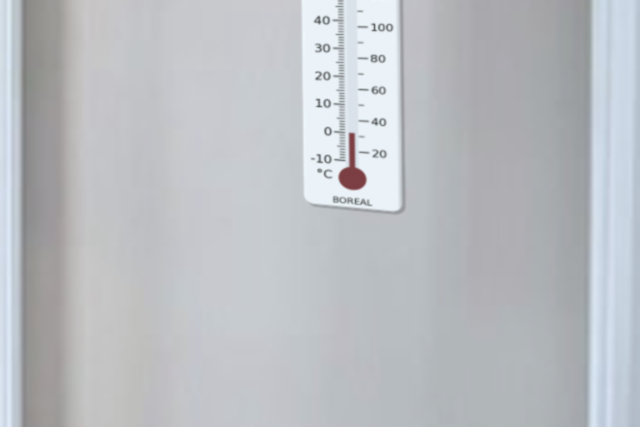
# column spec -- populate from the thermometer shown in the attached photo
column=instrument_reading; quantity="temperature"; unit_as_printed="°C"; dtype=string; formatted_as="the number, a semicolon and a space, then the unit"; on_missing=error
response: 0; °C
